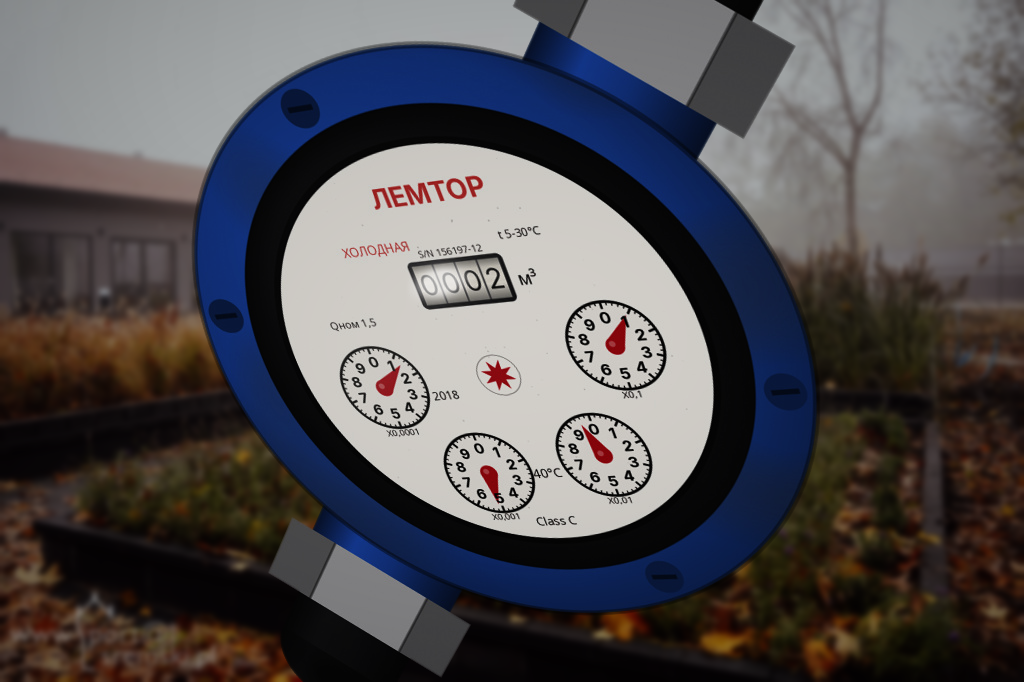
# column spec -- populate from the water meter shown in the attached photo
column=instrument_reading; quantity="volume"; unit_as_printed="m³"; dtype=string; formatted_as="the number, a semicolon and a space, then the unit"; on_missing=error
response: 2.0951; m³
